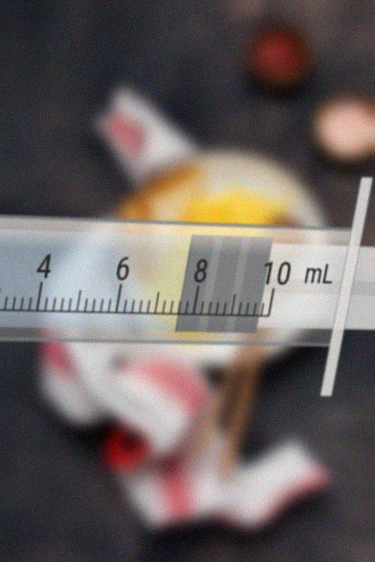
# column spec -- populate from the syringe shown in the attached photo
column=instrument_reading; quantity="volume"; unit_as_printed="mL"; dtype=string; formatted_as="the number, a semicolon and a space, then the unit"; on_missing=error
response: 7.6; mL
